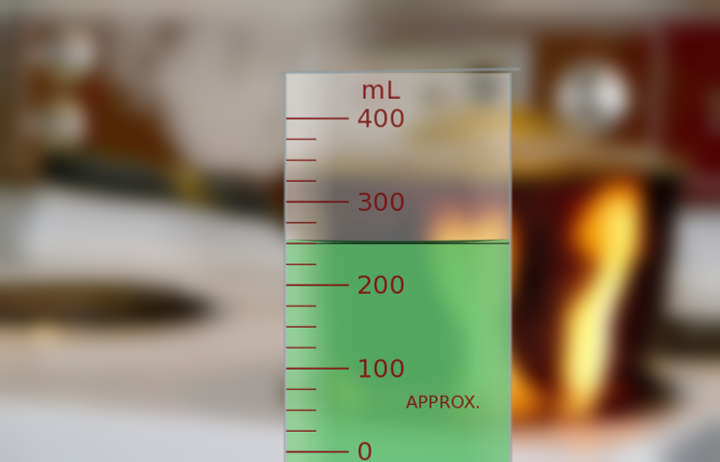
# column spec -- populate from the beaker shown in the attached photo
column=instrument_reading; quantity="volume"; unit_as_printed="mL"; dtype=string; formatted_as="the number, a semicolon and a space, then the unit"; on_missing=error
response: 250; mL
